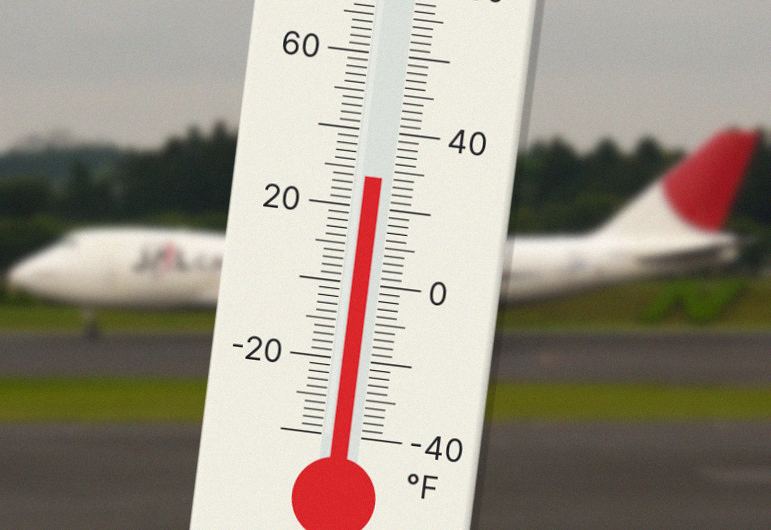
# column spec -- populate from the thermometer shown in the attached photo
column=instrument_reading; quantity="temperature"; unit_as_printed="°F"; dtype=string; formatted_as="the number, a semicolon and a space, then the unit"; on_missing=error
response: 28; °F
